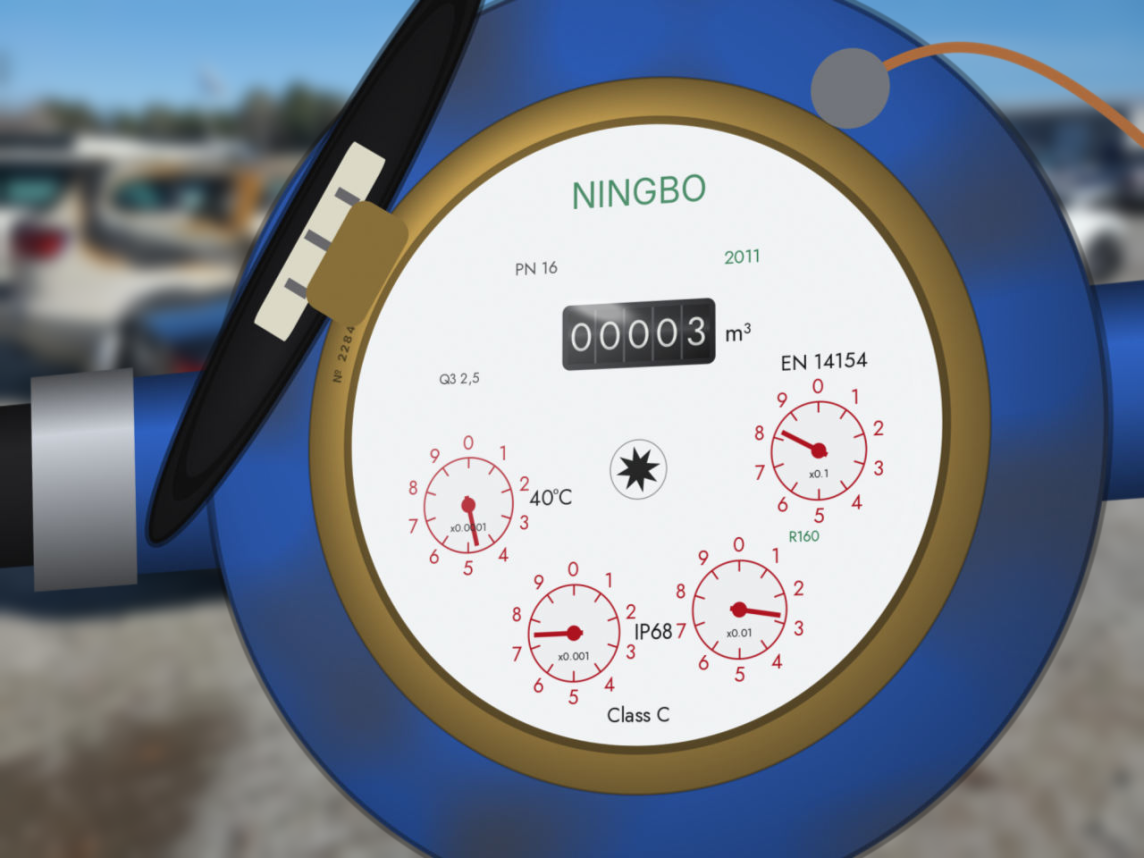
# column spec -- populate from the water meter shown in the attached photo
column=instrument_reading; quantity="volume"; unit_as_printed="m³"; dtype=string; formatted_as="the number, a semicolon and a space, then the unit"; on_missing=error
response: 3.8274; m³
